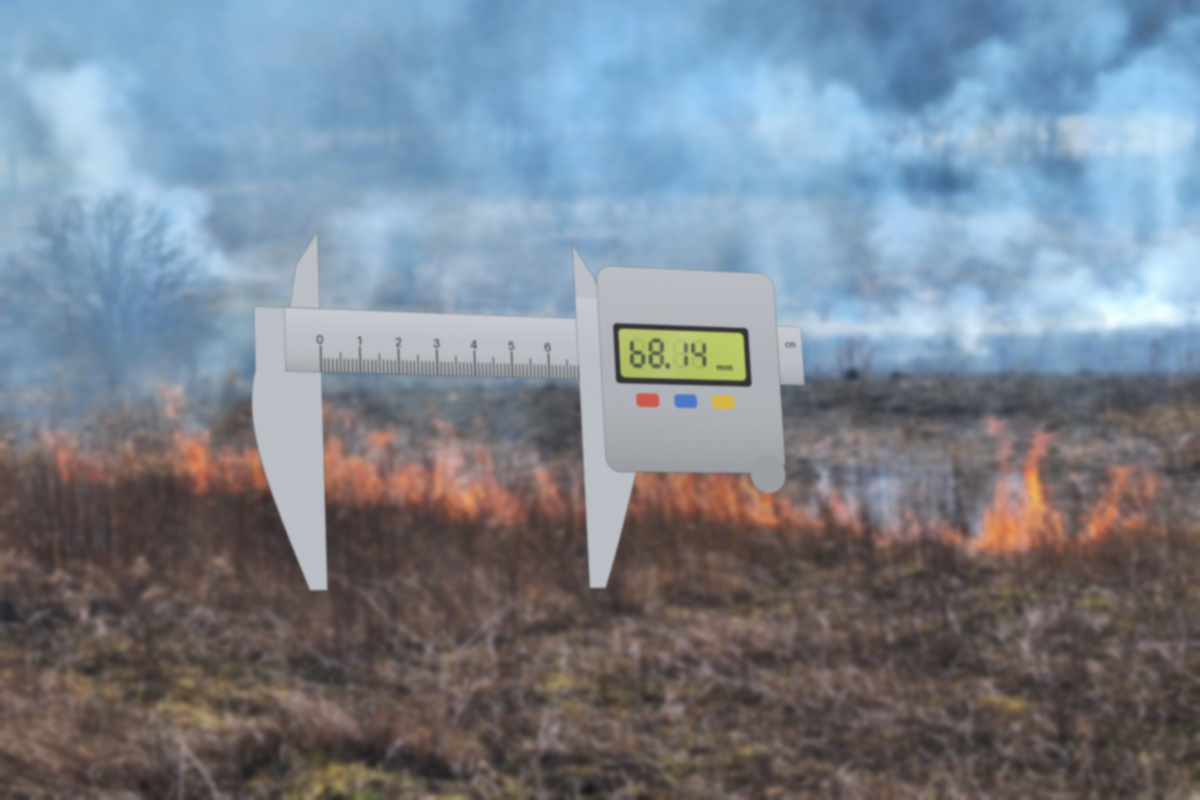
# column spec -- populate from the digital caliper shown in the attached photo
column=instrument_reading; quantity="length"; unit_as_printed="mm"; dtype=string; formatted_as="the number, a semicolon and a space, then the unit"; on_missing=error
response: 68.14; mm
